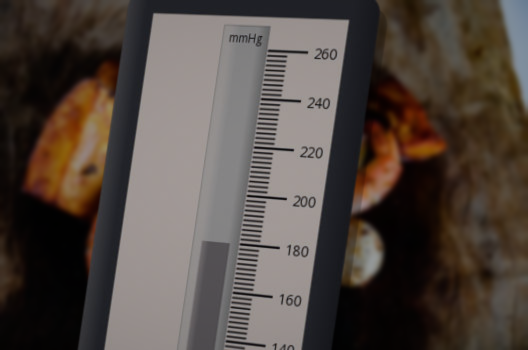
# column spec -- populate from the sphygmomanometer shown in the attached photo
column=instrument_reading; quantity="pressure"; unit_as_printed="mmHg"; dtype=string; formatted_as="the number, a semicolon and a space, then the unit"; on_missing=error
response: 180; mmHg
